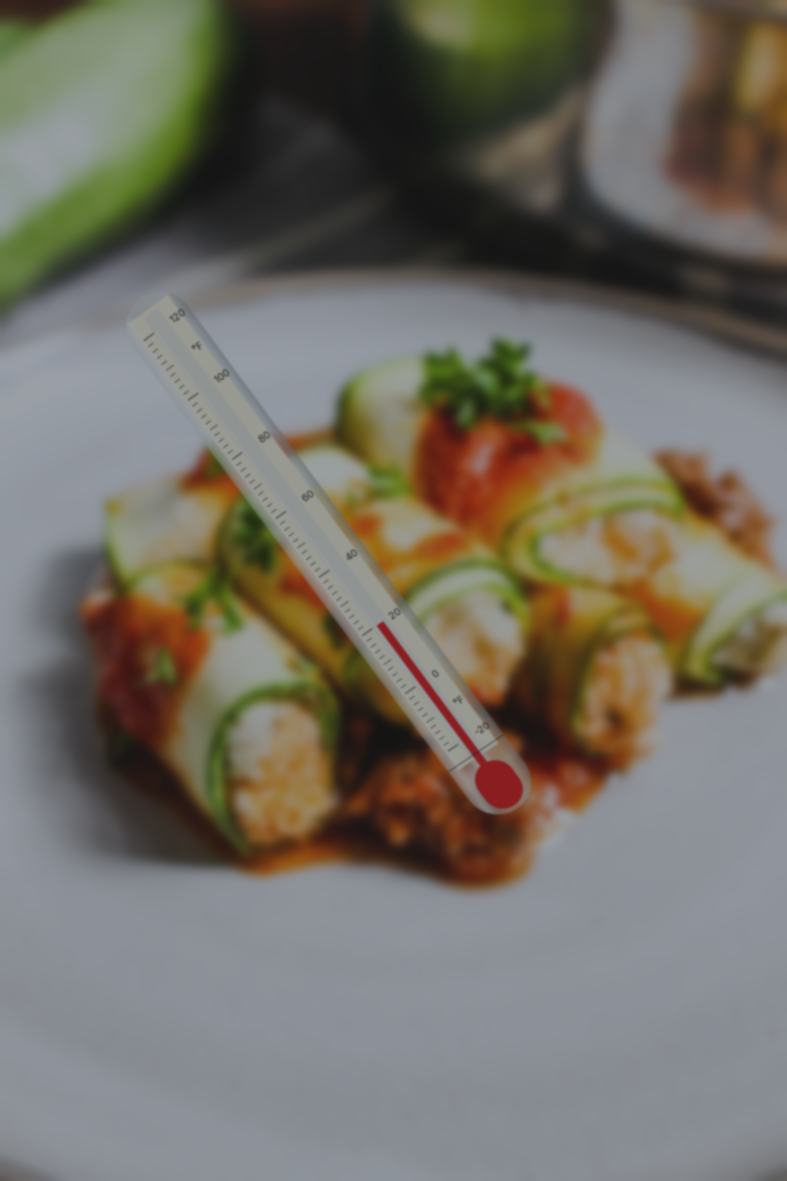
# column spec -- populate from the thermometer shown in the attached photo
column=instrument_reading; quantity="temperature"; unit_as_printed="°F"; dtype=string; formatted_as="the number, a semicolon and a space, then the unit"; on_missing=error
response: 20; °F
